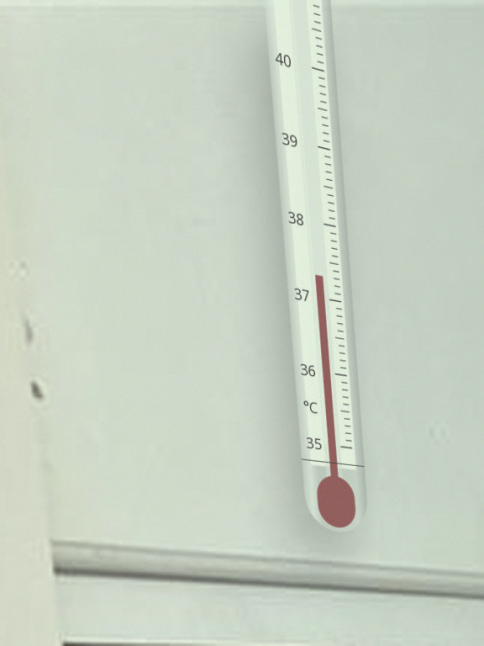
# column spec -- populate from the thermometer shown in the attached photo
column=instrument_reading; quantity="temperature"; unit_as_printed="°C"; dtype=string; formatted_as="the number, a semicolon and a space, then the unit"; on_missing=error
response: 37.3; °C
